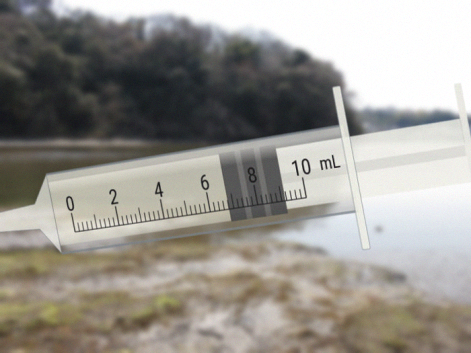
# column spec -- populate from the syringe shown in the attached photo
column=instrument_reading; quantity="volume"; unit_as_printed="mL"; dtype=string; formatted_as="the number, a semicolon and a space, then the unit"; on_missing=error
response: 6.8; mL
